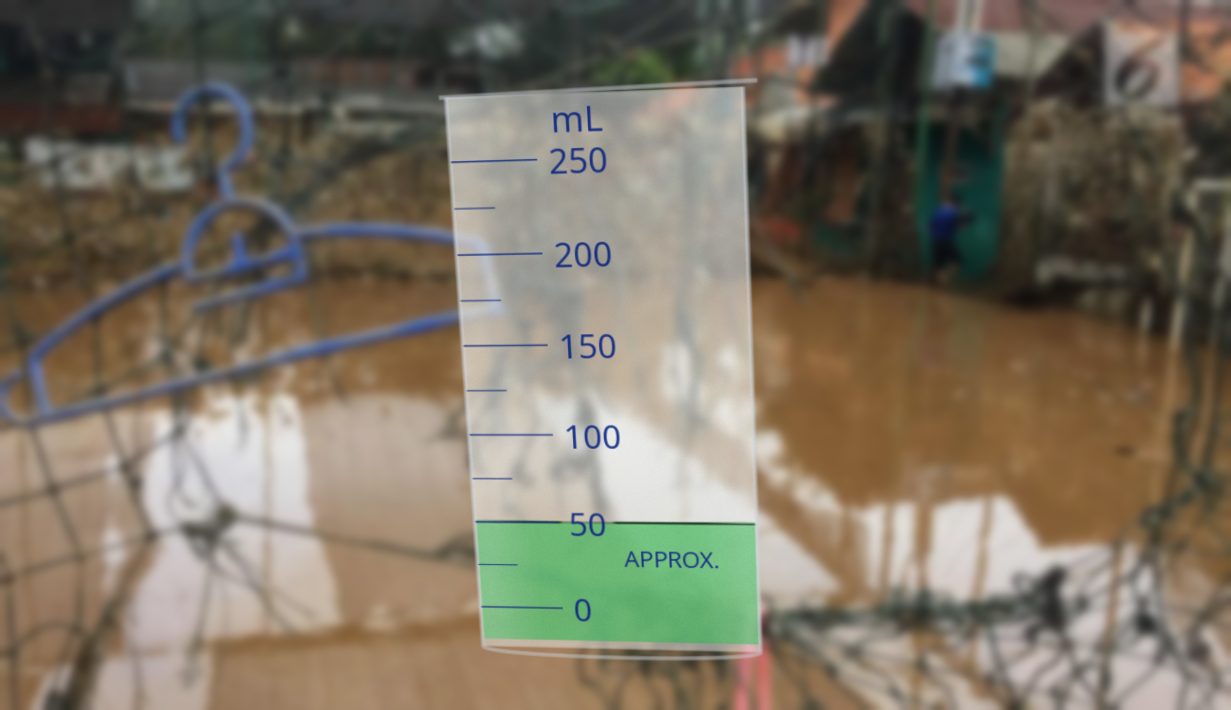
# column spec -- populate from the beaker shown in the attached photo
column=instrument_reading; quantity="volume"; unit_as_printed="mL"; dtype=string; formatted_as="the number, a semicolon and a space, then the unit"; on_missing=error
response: 50; mL
